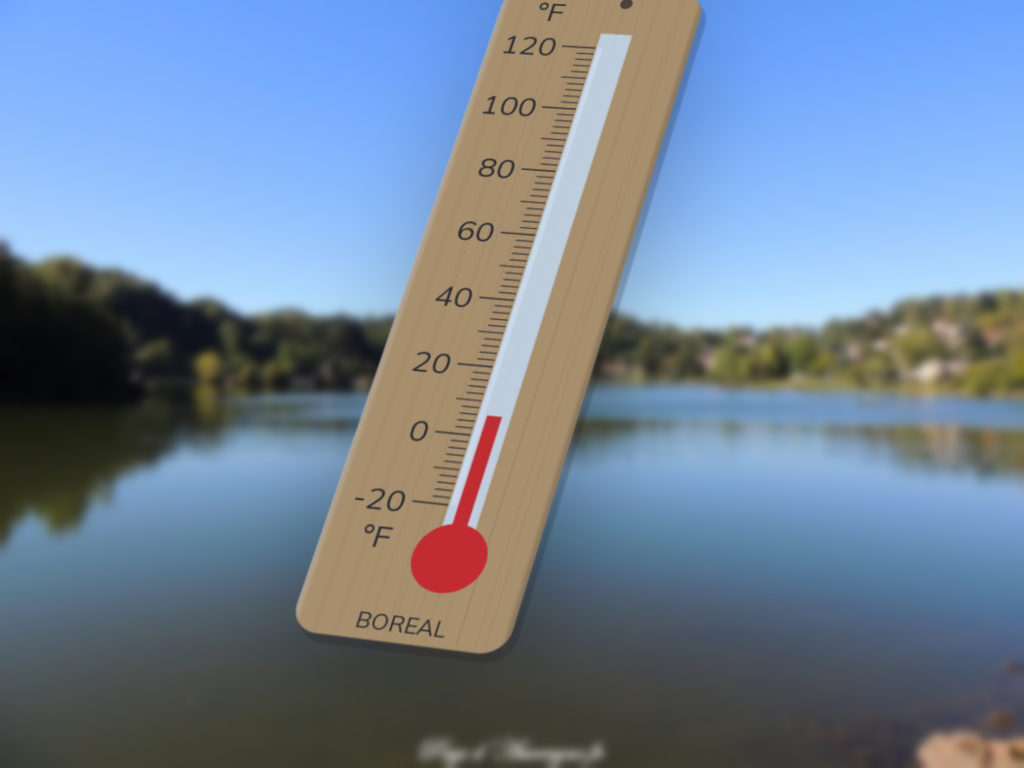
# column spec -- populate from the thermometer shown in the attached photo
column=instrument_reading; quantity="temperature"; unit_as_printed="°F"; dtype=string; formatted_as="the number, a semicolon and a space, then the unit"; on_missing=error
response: 6; °F
